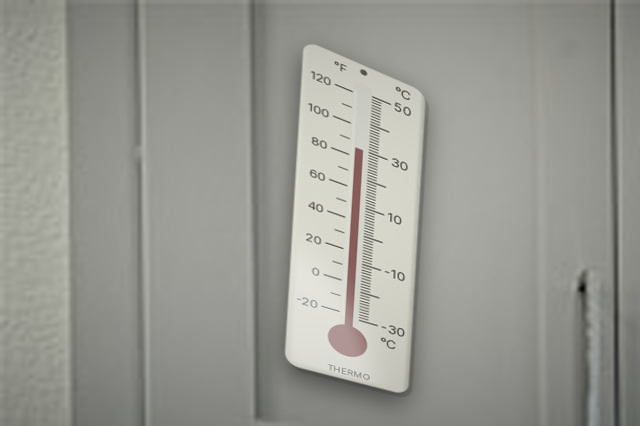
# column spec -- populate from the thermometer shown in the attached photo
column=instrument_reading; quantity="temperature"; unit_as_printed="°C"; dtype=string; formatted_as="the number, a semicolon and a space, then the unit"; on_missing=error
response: 30; °C
